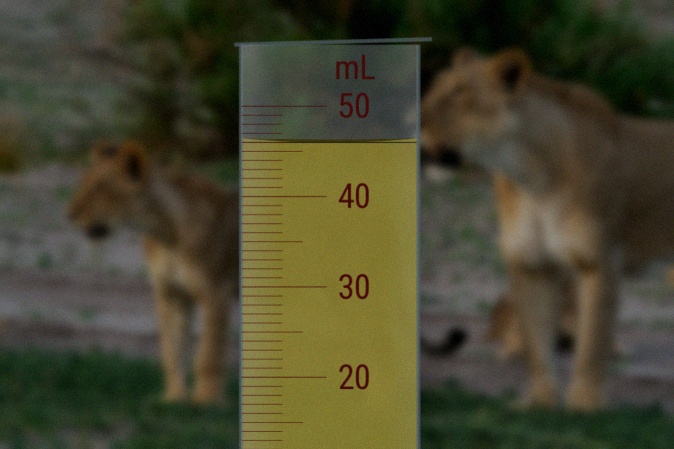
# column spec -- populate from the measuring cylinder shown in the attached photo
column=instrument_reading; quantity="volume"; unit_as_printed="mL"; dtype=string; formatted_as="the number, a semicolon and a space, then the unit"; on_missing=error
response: 46; mL
